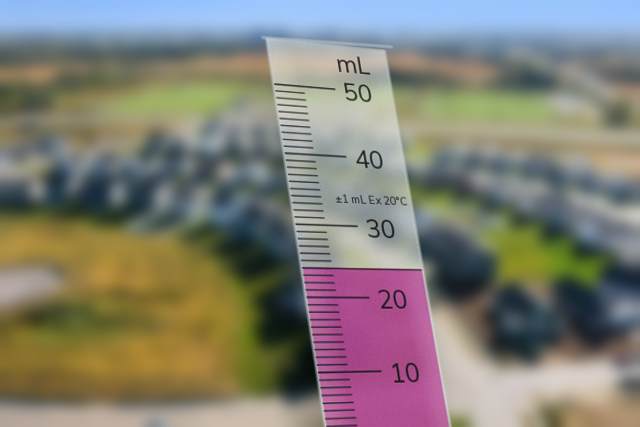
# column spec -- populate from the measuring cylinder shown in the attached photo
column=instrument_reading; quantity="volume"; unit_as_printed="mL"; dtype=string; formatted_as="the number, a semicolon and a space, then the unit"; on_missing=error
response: 24; mL
